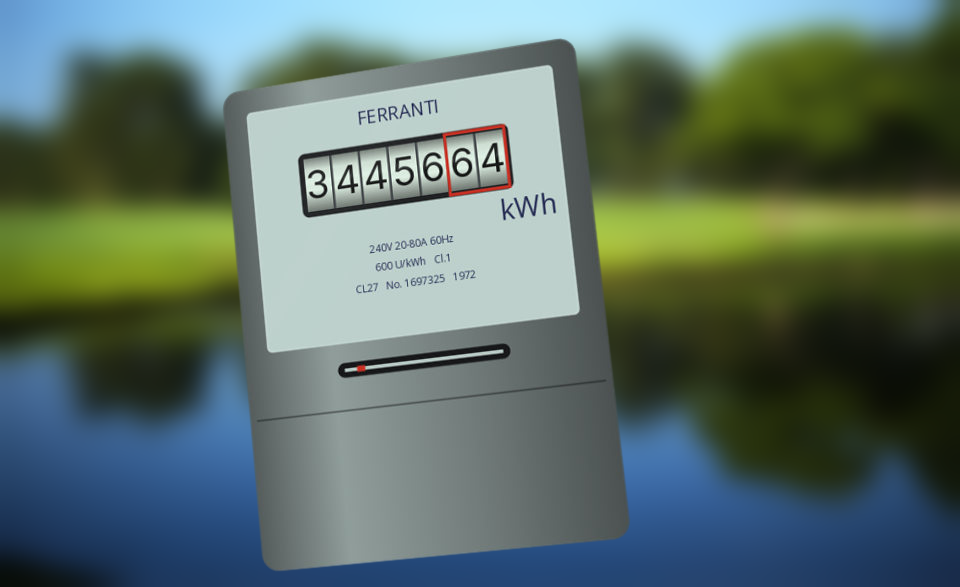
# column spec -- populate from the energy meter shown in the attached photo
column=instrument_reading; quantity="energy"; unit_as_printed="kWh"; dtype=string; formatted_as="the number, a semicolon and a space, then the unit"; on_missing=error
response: 34456.64; kWh
